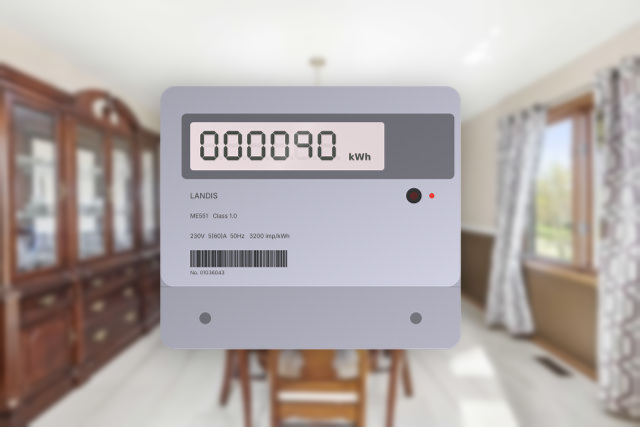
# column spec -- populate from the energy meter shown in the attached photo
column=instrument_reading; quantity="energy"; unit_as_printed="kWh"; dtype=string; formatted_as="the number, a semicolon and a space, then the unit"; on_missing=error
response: 90; kWh
